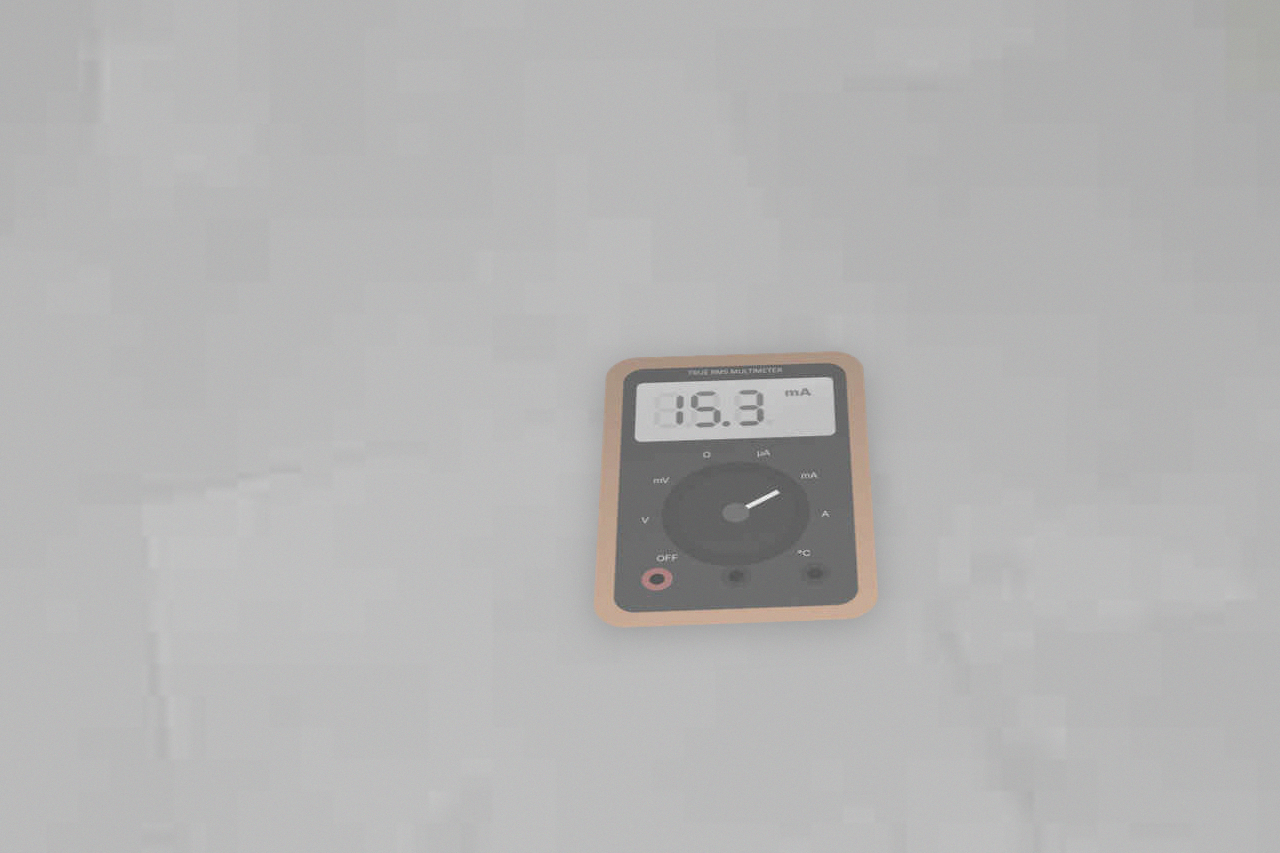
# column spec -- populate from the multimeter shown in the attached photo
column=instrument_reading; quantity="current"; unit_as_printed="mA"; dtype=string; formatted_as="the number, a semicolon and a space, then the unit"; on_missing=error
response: 15.3; mA
